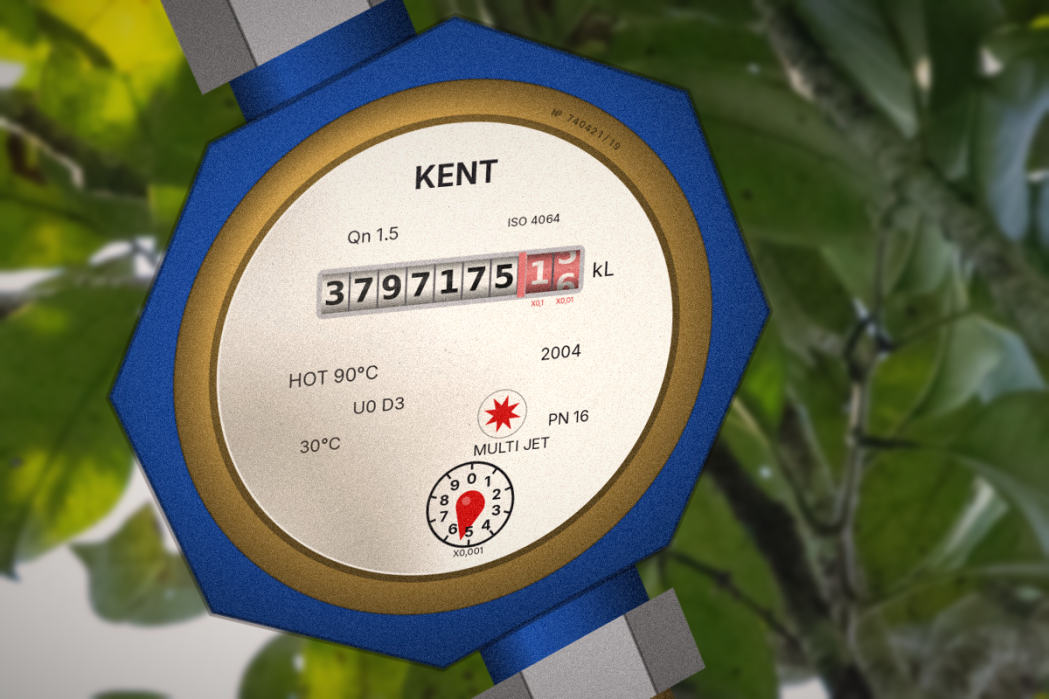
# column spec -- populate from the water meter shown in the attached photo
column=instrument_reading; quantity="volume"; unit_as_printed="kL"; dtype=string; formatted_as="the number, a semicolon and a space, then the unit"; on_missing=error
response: 3797175.155; kL
